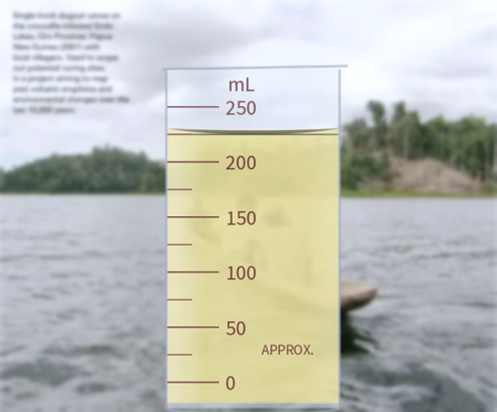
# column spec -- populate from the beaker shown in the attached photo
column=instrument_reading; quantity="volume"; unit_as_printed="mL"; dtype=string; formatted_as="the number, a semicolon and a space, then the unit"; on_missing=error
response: 225; mL
